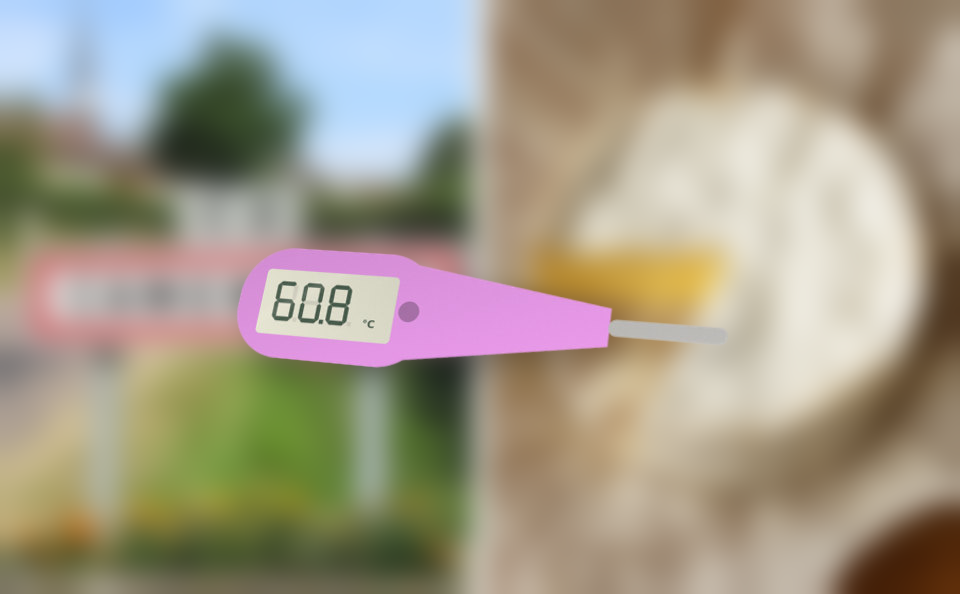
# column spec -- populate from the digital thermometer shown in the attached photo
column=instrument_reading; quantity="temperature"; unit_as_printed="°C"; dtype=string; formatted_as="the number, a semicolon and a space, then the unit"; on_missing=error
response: 60.8; °C
